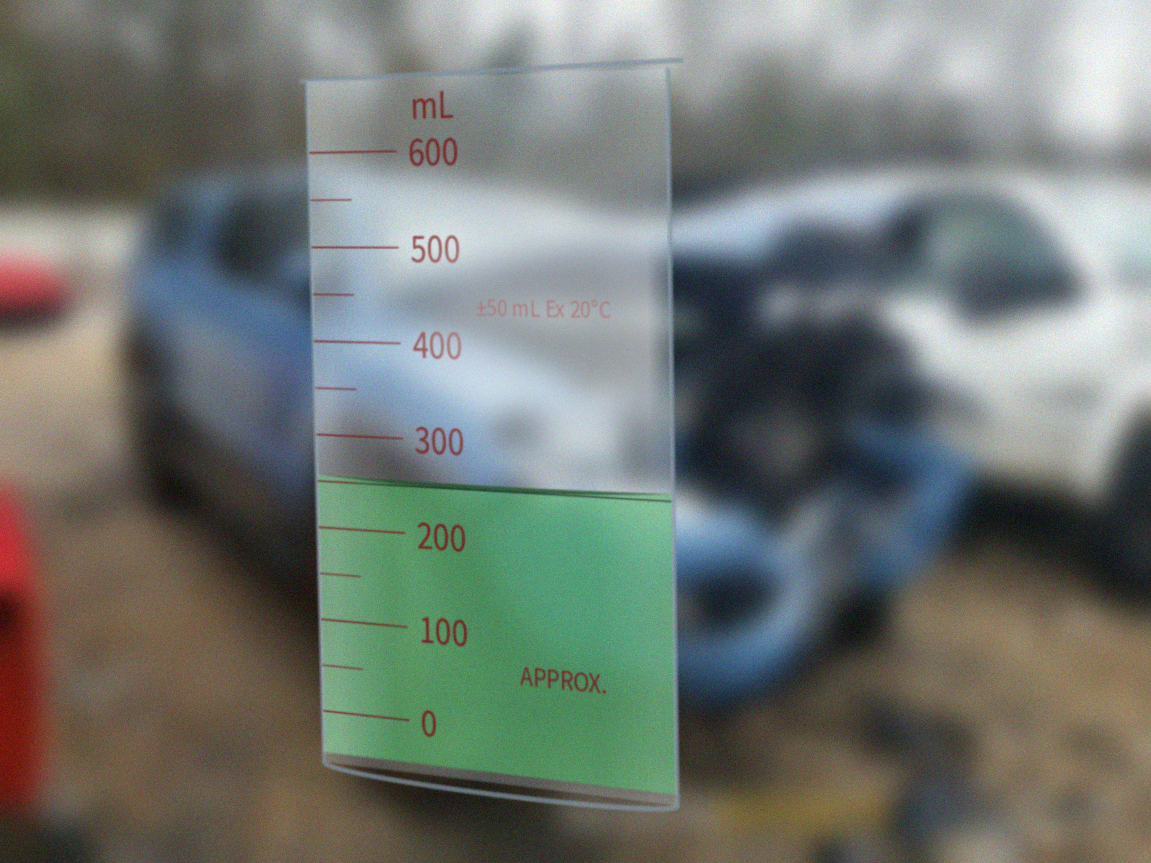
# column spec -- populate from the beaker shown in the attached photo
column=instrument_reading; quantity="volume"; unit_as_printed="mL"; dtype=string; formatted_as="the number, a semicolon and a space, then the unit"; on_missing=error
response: 250; mL
